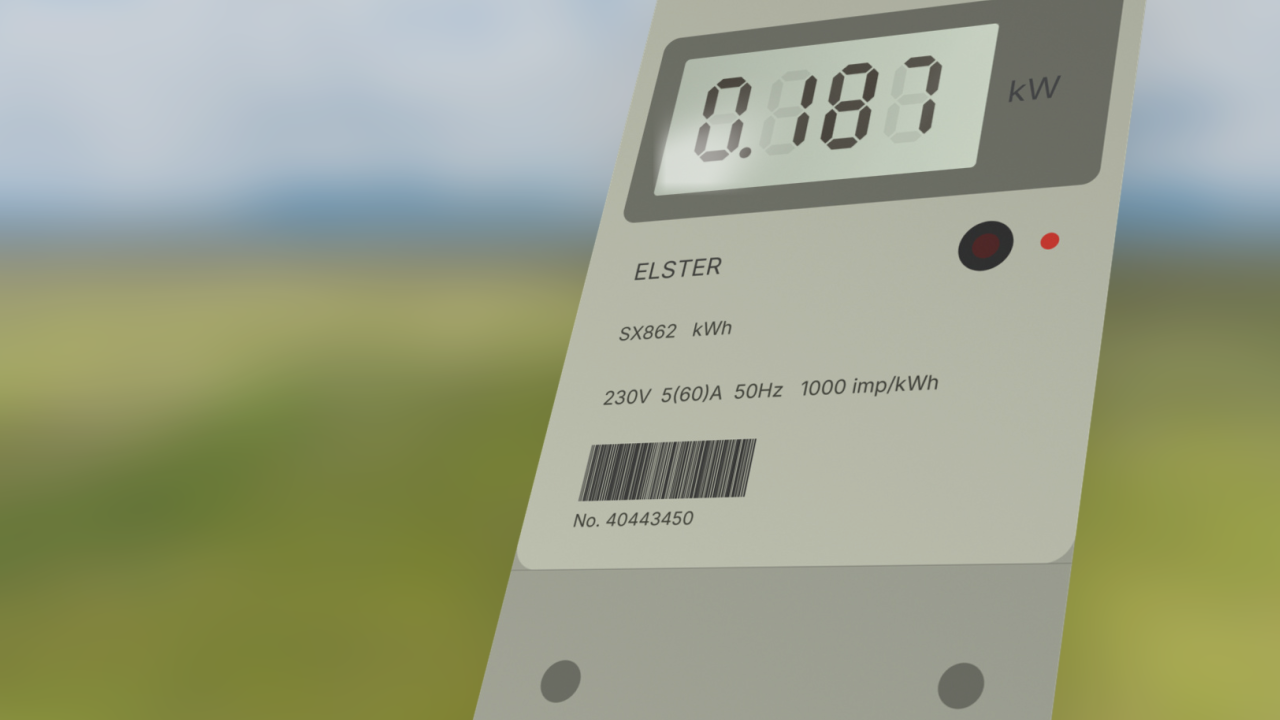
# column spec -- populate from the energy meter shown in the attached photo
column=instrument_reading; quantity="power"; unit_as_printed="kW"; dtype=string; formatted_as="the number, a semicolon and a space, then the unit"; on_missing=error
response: 0.187; kW
